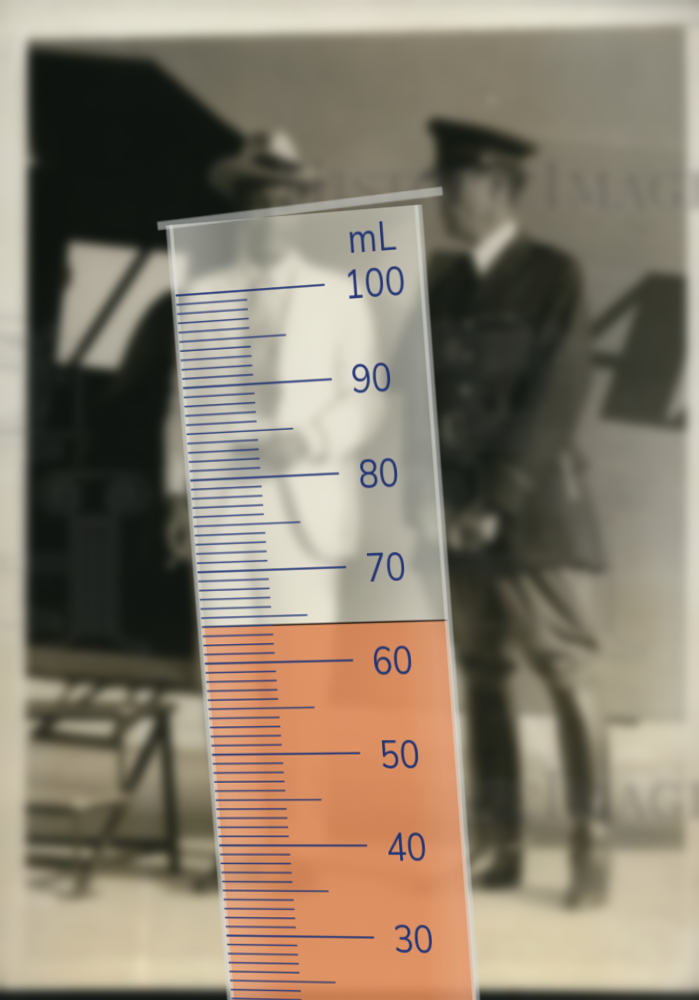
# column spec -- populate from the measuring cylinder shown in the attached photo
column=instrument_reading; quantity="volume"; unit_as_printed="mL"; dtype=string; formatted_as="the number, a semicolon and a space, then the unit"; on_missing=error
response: 64; mL
